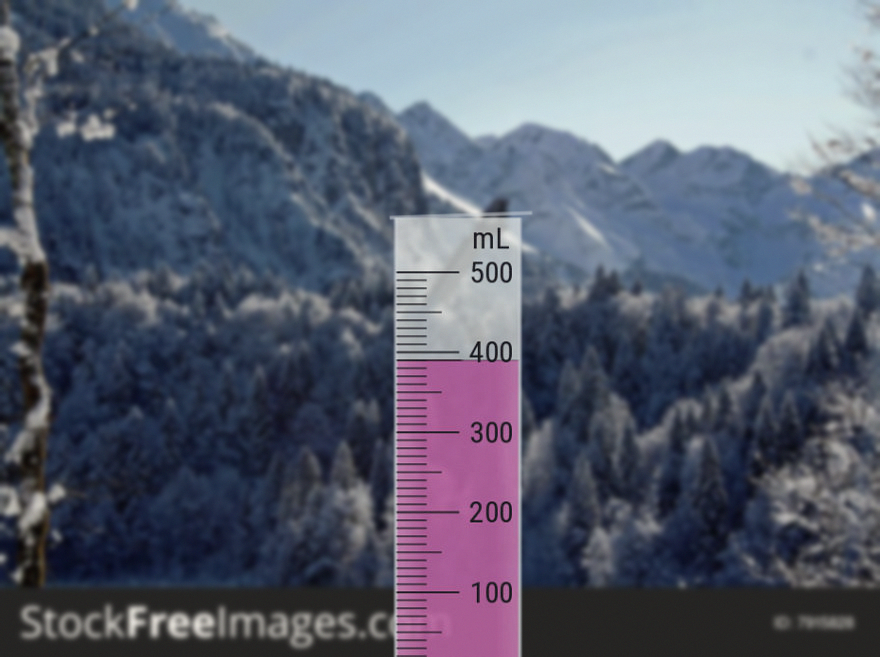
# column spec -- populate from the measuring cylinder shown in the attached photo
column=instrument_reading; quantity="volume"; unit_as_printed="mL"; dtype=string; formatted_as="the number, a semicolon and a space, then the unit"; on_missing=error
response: 390; mL
